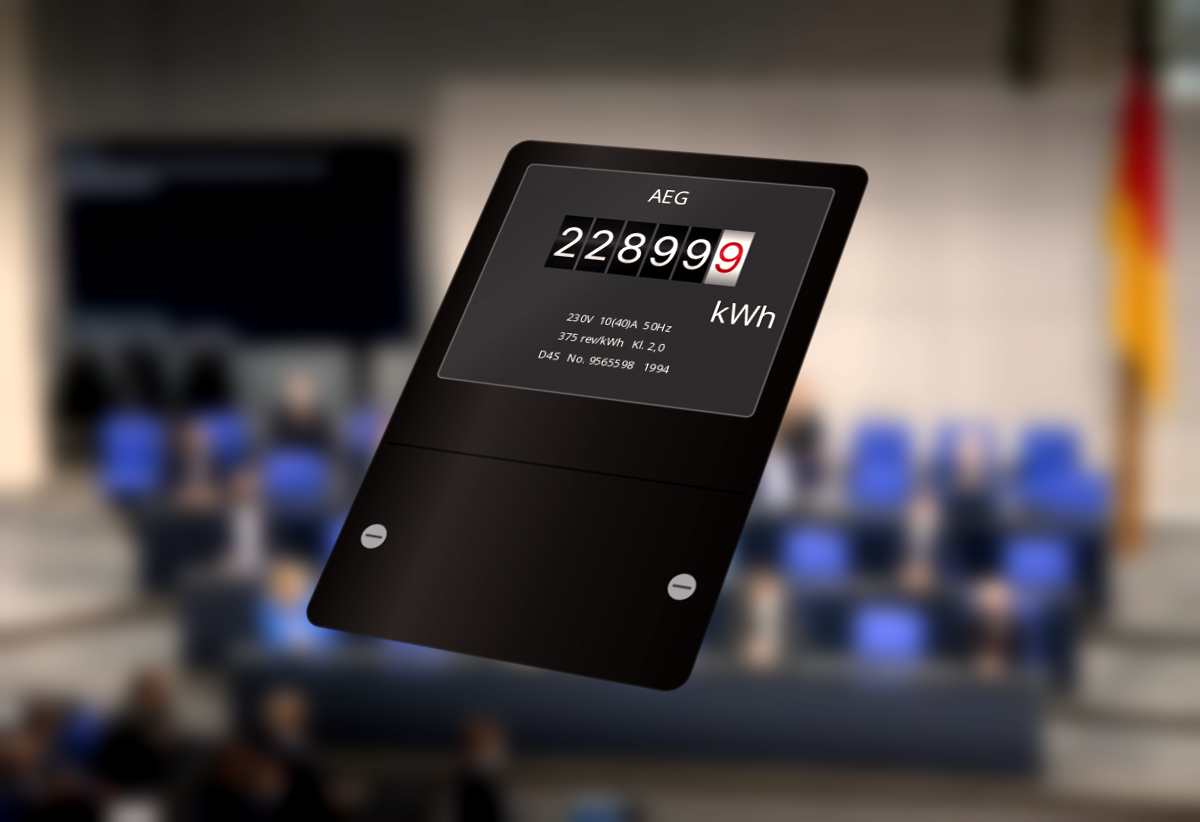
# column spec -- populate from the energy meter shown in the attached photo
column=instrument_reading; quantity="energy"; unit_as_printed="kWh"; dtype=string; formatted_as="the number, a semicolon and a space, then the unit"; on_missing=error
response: 22899.9; kWh
